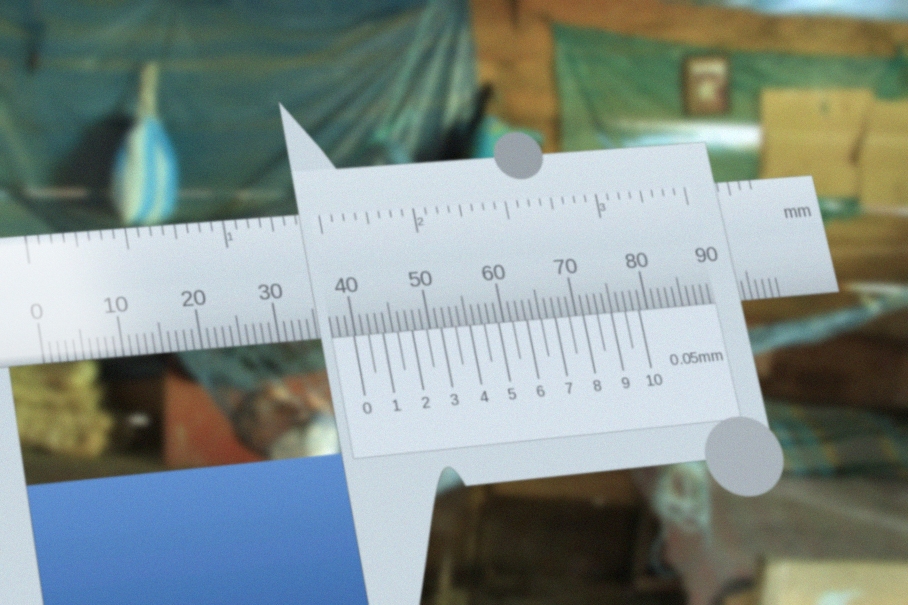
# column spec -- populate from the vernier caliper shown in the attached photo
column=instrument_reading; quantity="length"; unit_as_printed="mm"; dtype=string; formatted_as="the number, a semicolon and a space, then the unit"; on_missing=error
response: 39.8; mm
